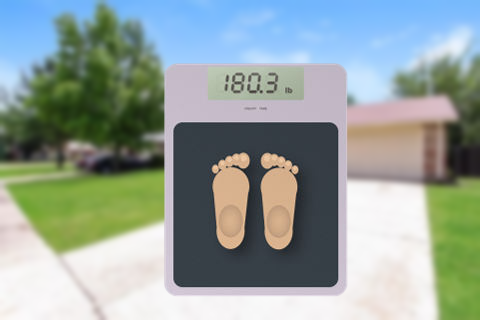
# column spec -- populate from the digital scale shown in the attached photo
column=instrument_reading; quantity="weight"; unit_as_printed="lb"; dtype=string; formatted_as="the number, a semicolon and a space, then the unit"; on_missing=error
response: 180.3; lb
